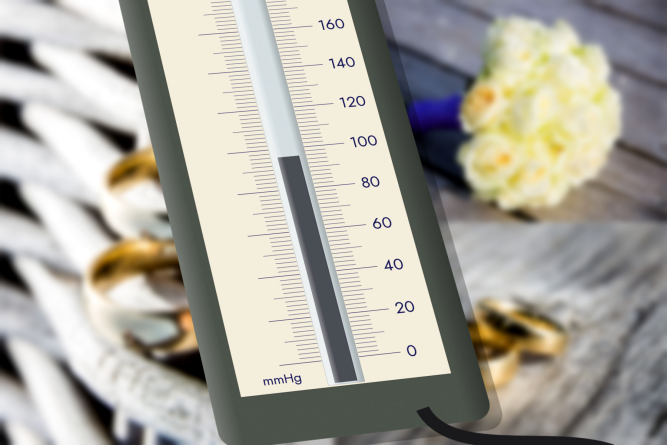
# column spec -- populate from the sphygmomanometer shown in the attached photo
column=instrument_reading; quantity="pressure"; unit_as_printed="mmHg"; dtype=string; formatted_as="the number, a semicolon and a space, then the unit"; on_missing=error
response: 96; mmHg
